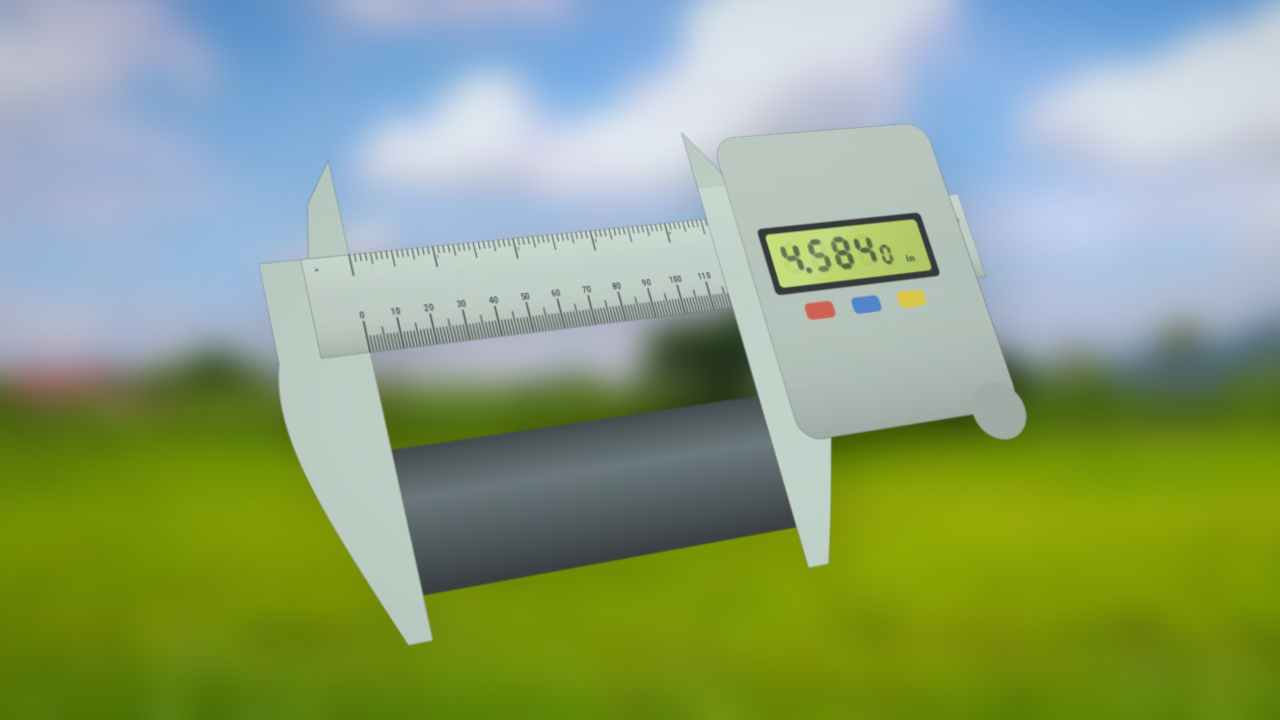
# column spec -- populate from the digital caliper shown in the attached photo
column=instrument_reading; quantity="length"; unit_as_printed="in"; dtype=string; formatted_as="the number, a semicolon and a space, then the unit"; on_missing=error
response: 4.5840; in
